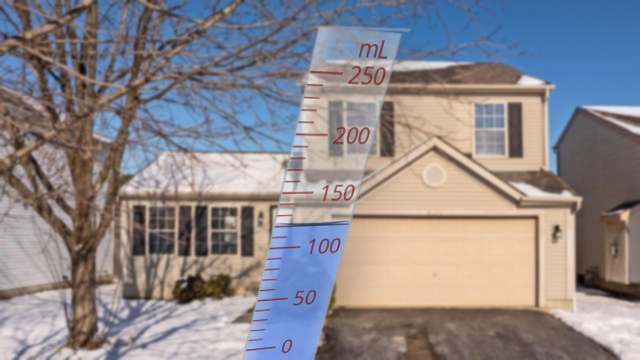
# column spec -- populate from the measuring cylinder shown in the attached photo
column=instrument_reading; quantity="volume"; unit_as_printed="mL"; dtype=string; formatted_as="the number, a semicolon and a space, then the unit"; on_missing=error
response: 120; mL
